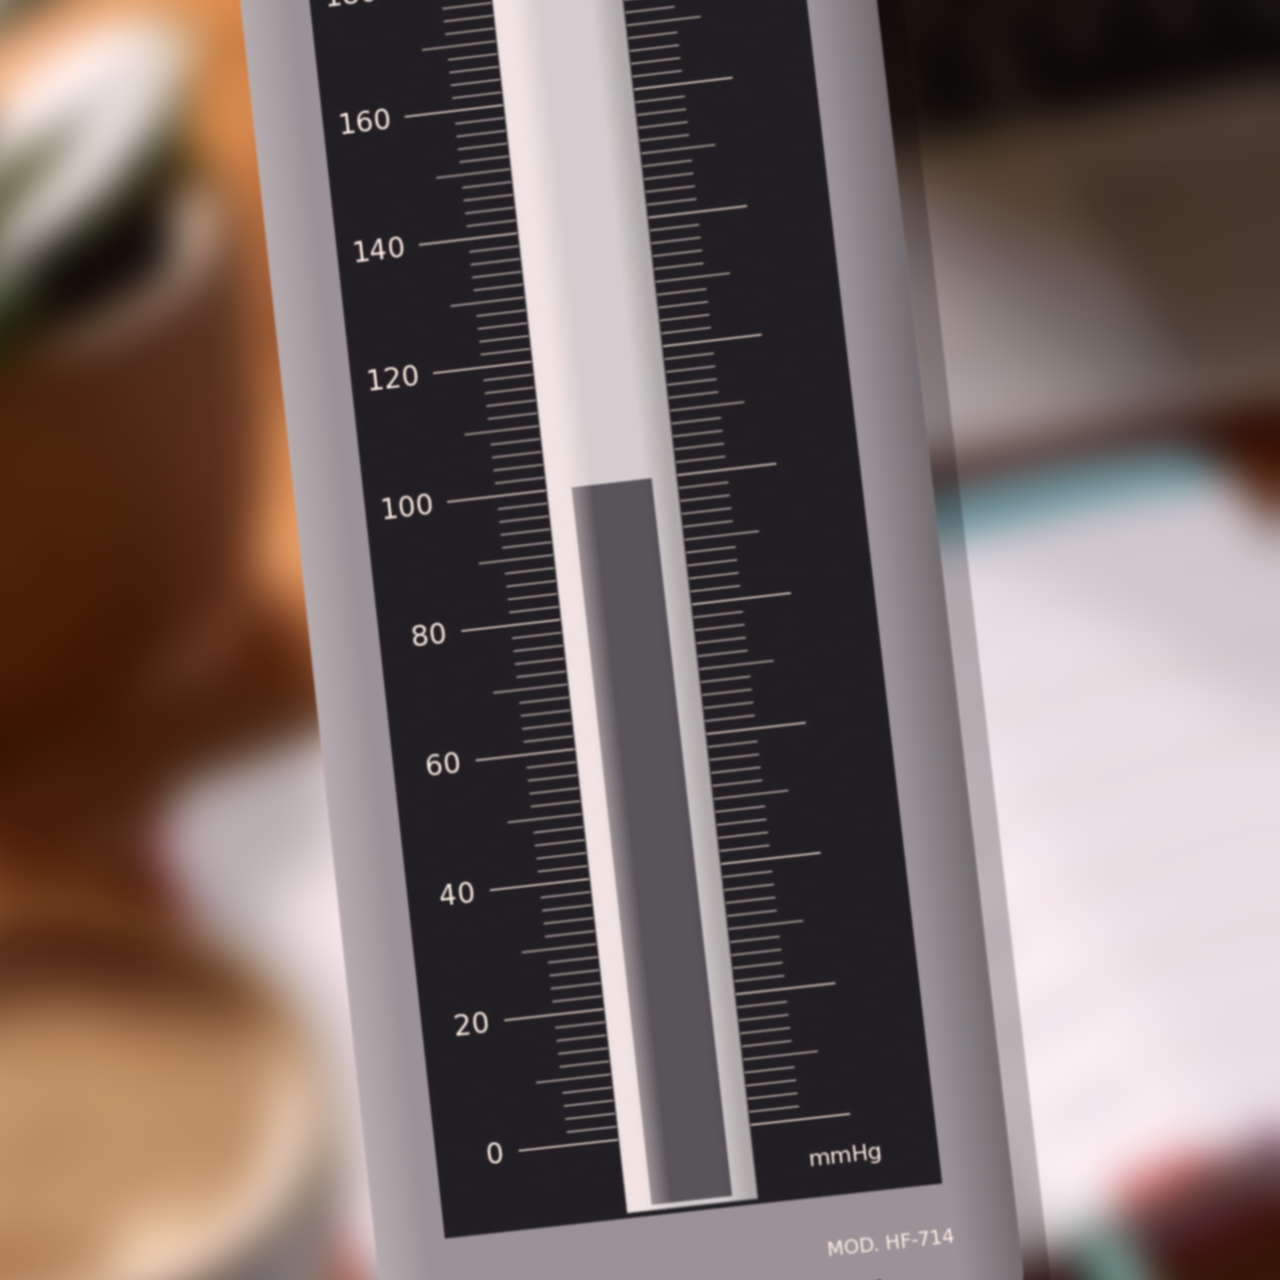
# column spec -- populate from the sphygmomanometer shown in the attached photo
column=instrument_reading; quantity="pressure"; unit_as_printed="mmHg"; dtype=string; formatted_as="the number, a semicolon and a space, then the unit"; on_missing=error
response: 100; mmHg
